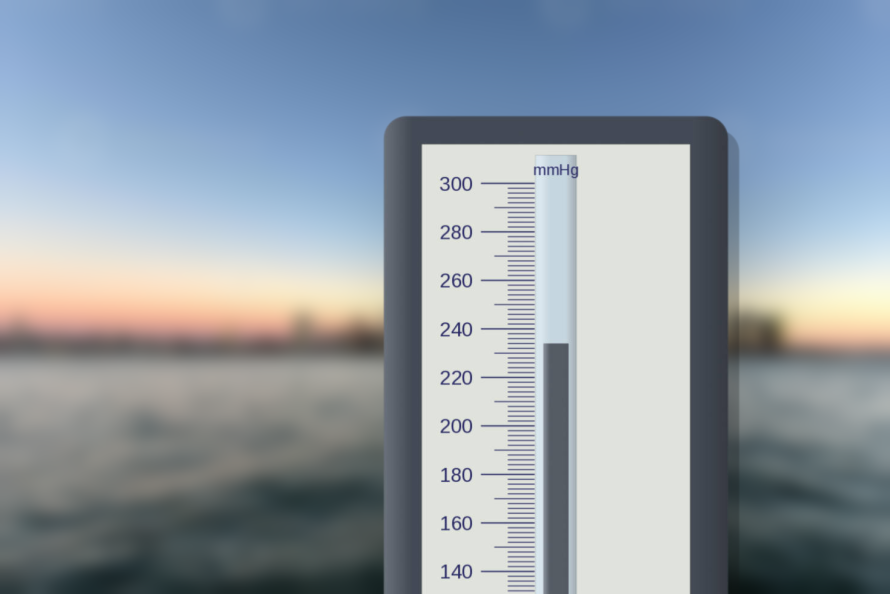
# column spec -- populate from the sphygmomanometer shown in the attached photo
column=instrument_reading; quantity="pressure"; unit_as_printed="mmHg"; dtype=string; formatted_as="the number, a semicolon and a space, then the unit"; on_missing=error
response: 234; mmHg
